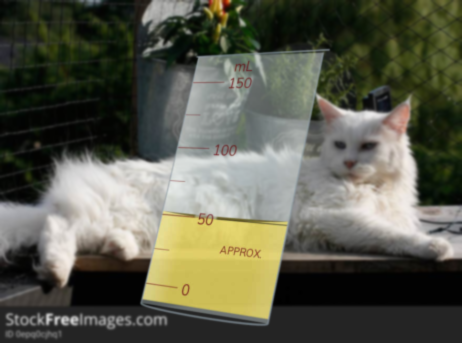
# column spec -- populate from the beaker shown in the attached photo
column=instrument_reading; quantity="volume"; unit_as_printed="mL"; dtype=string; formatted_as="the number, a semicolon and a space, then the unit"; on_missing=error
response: 50; mL
